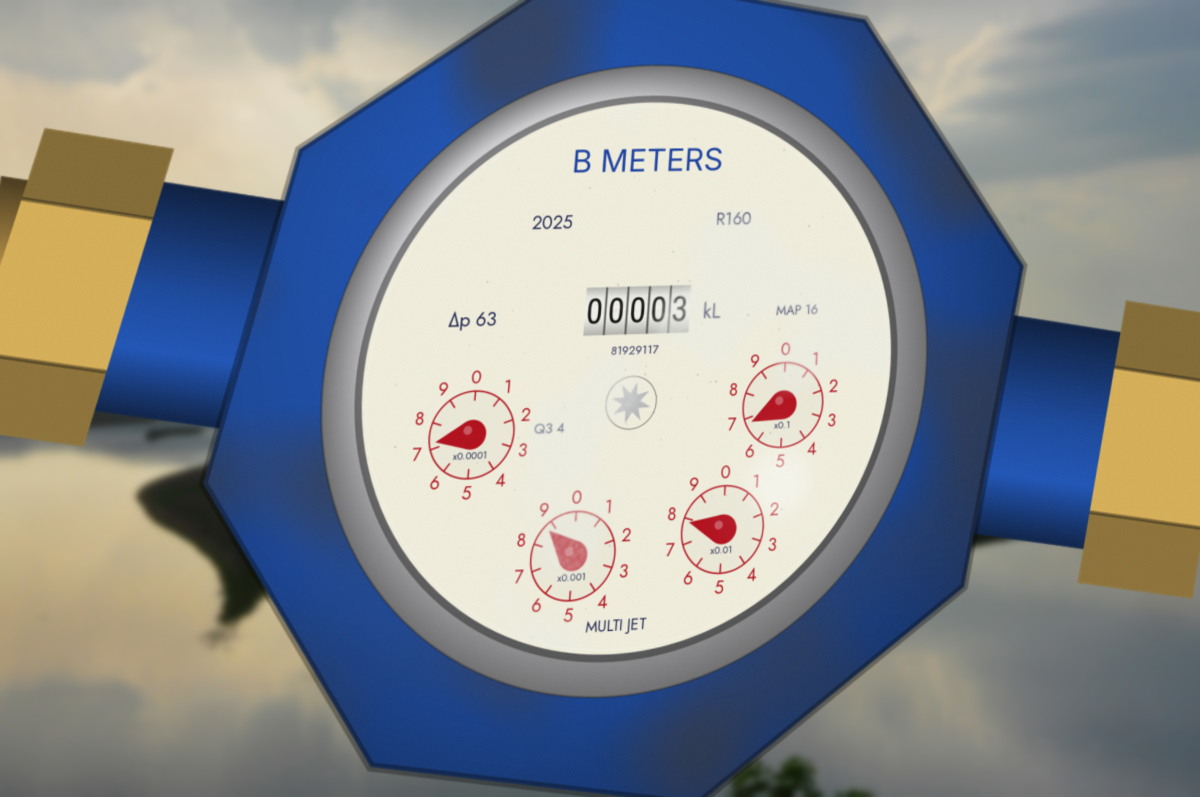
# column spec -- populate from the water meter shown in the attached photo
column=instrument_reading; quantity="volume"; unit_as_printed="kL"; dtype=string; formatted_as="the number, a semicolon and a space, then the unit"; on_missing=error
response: 3.6787; kL
